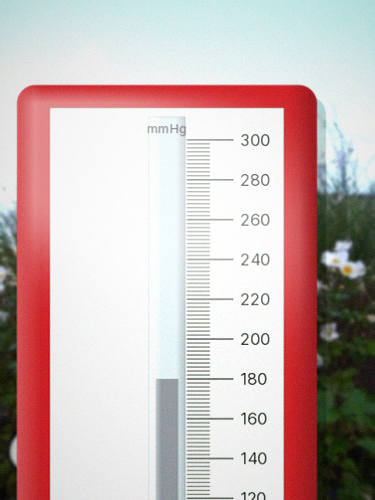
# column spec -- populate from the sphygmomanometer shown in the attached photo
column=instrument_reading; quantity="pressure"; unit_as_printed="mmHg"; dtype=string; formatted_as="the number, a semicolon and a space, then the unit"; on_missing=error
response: 180; mmHg
